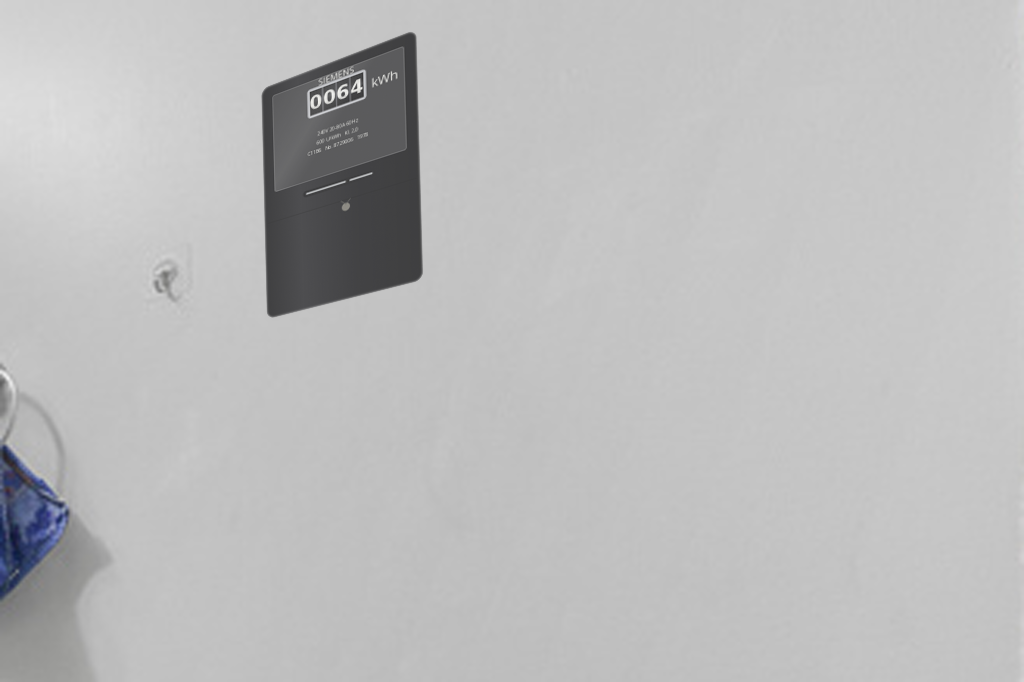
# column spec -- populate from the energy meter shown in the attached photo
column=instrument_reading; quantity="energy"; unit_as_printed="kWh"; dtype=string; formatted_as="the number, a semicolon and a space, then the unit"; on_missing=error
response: 64; kWh
